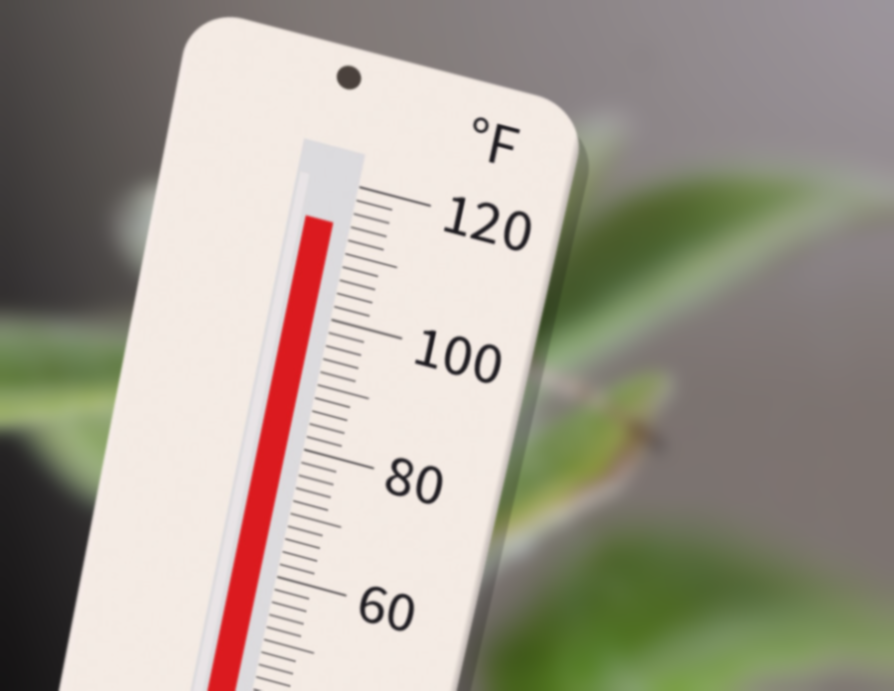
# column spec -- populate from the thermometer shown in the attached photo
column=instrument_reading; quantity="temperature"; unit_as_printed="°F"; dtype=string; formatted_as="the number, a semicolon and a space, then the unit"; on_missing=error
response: 114; °F
